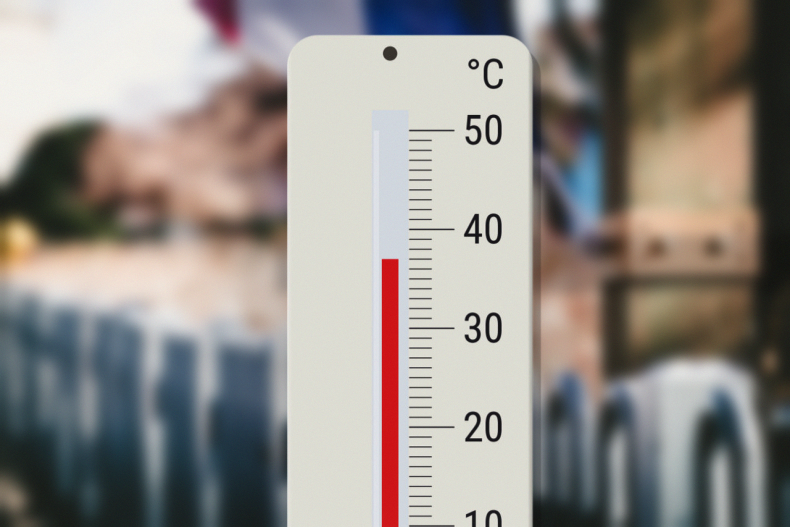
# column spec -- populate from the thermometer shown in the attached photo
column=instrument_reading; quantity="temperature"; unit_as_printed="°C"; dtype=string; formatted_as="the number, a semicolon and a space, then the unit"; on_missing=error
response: 37; °C
